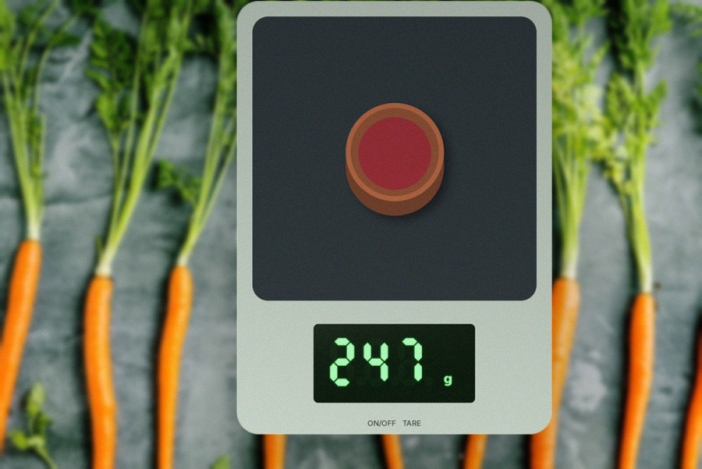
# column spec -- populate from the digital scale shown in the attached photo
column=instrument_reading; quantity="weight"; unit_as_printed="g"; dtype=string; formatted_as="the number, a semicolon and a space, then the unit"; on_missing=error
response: 247; g
